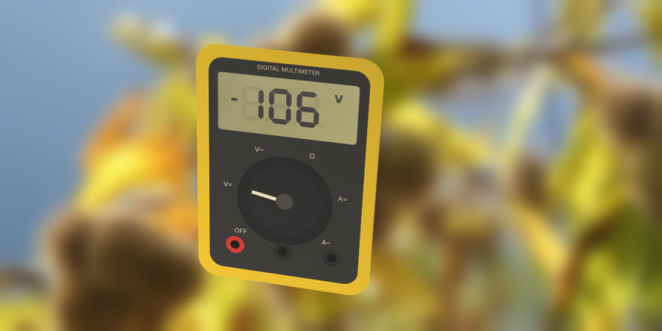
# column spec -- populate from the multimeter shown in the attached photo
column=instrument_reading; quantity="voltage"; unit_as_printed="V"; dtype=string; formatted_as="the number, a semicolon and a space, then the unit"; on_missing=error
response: -106; V
